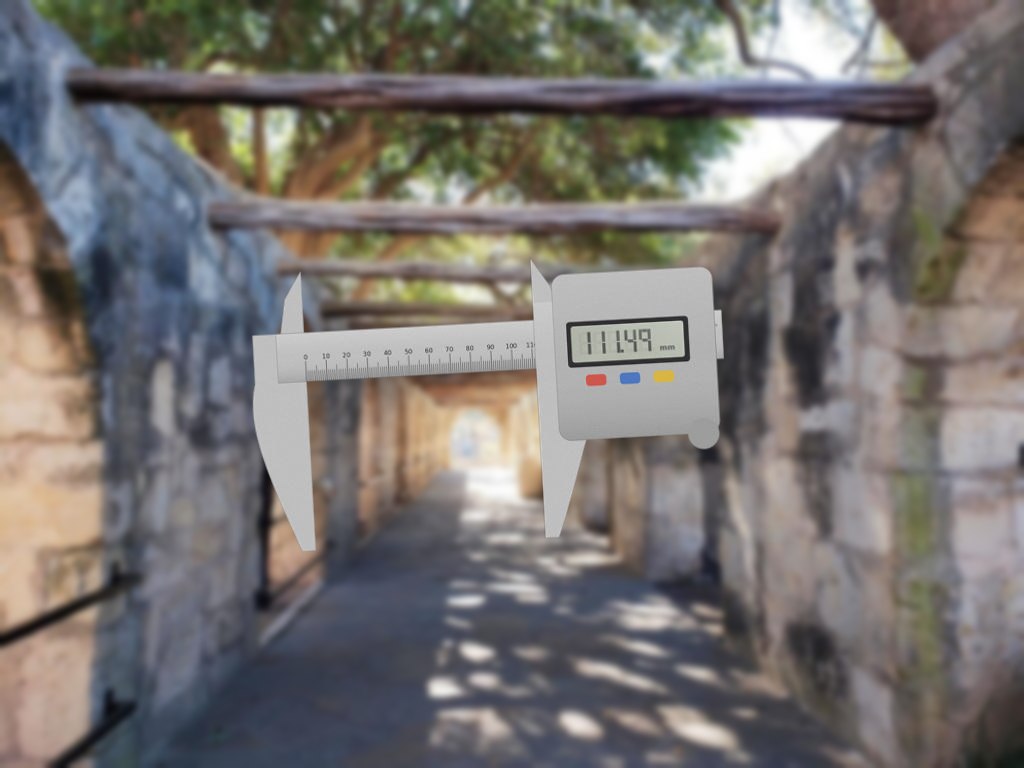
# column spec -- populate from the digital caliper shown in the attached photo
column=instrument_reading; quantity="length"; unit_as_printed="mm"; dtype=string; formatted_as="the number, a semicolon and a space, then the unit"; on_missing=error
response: 111.49; mm
